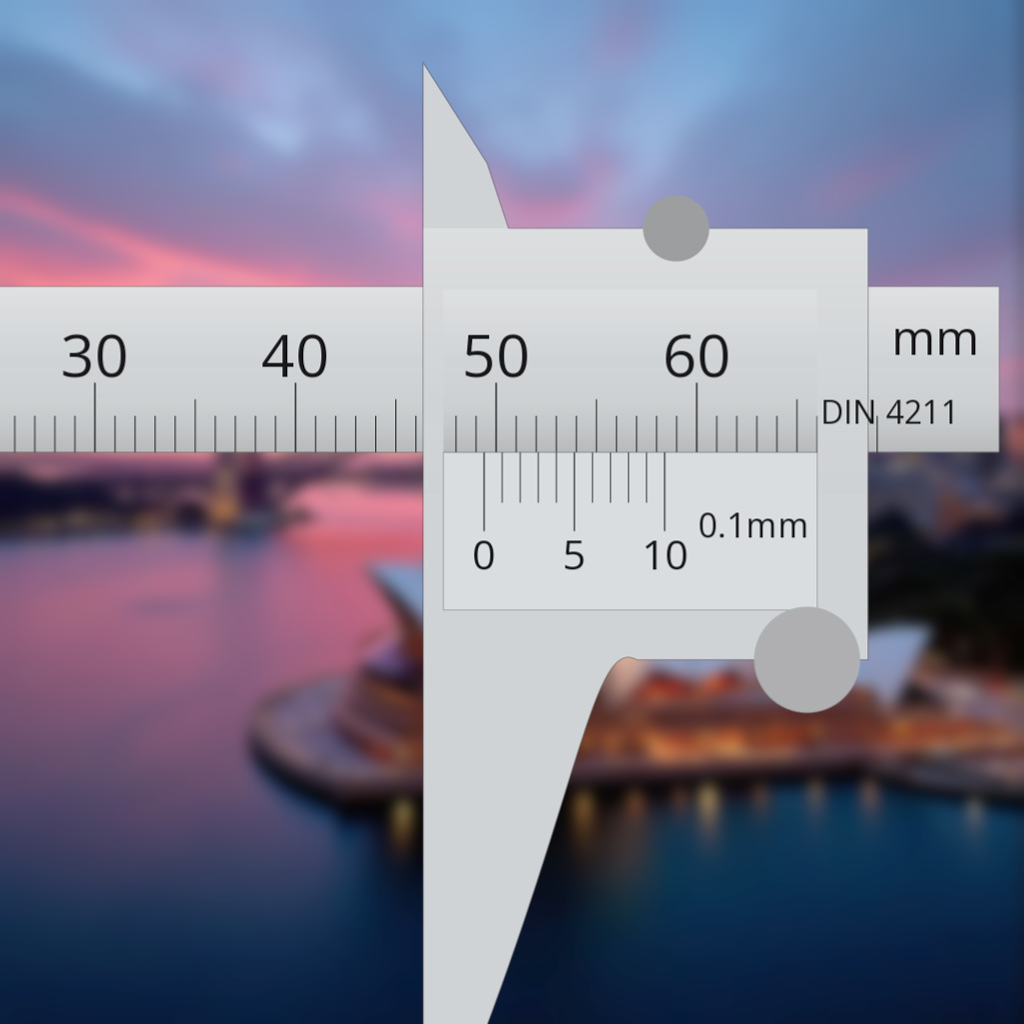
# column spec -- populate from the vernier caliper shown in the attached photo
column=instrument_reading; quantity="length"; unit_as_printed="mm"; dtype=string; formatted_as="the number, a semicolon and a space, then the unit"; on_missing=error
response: 49.4; mm
